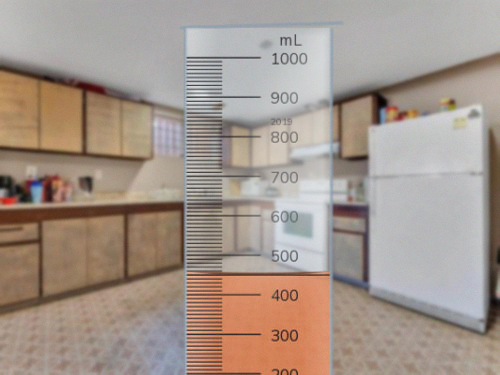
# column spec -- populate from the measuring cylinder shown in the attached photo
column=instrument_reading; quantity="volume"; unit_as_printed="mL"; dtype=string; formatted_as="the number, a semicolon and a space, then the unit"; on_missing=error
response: 450; mL
